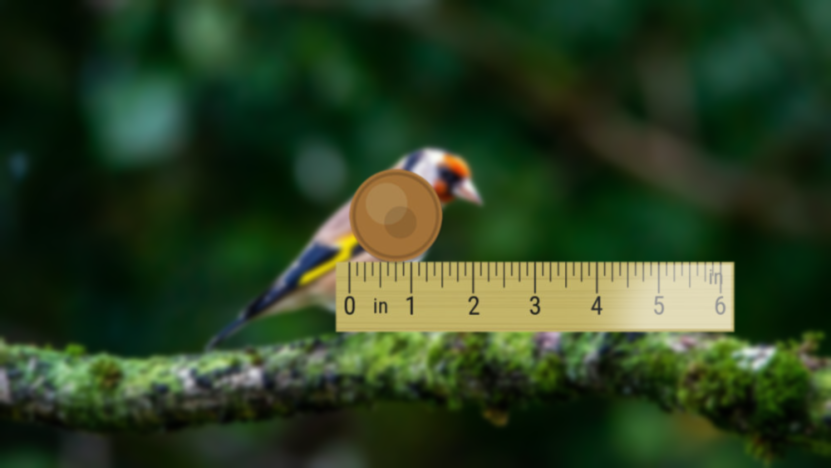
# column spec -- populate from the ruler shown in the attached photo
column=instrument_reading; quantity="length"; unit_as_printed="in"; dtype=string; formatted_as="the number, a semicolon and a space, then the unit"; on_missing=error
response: 1.5; in
